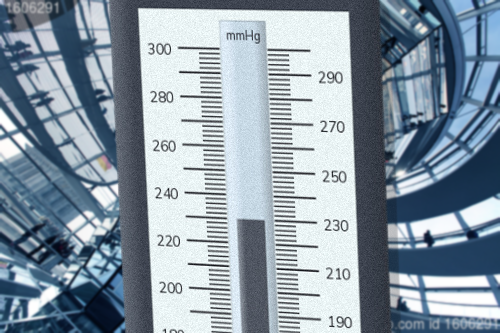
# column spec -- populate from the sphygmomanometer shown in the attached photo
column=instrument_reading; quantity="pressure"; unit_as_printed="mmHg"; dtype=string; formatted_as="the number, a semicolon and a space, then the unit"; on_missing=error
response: 230; mmHg
